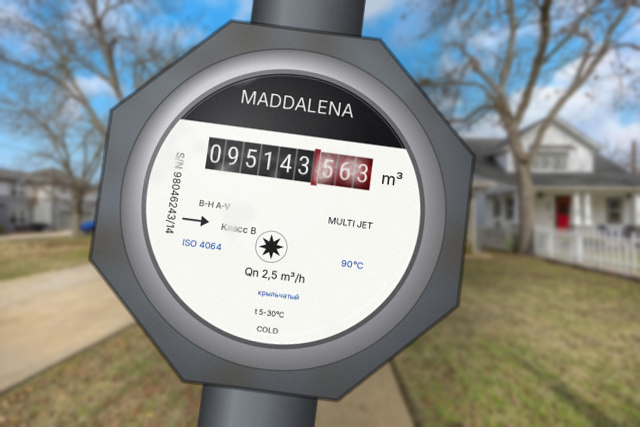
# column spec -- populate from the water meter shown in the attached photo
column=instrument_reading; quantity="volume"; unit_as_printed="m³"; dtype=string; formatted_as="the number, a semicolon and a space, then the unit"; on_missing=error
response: 95143.563; m³
